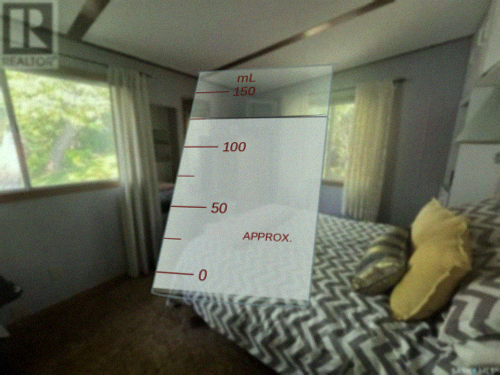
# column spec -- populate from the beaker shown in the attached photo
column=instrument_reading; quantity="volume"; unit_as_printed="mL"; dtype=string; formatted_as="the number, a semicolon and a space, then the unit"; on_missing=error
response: 125; mL
